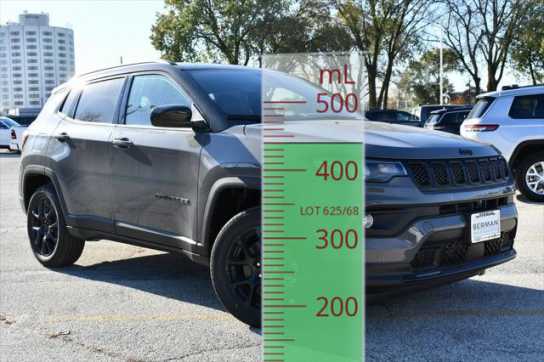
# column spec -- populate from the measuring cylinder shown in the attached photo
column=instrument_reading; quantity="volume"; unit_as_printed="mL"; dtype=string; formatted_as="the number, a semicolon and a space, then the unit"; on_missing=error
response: 440; mL
